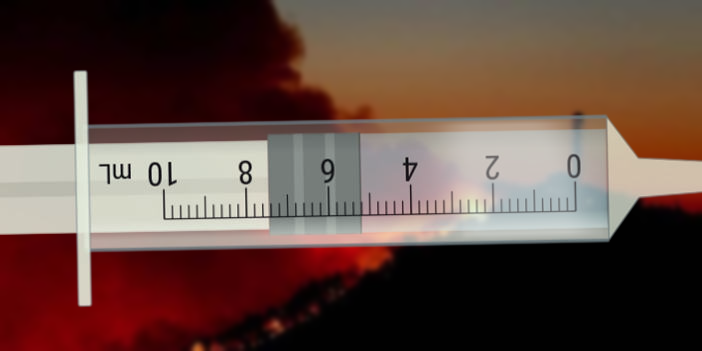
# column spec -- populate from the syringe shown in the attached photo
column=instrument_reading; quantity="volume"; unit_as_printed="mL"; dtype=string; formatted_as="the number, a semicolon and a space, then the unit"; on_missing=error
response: 5.2; mL
